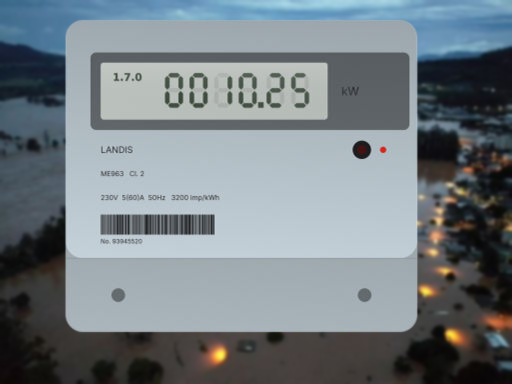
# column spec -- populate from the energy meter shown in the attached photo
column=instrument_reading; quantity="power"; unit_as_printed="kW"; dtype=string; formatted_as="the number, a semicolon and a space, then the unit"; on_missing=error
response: 10.25; kW
